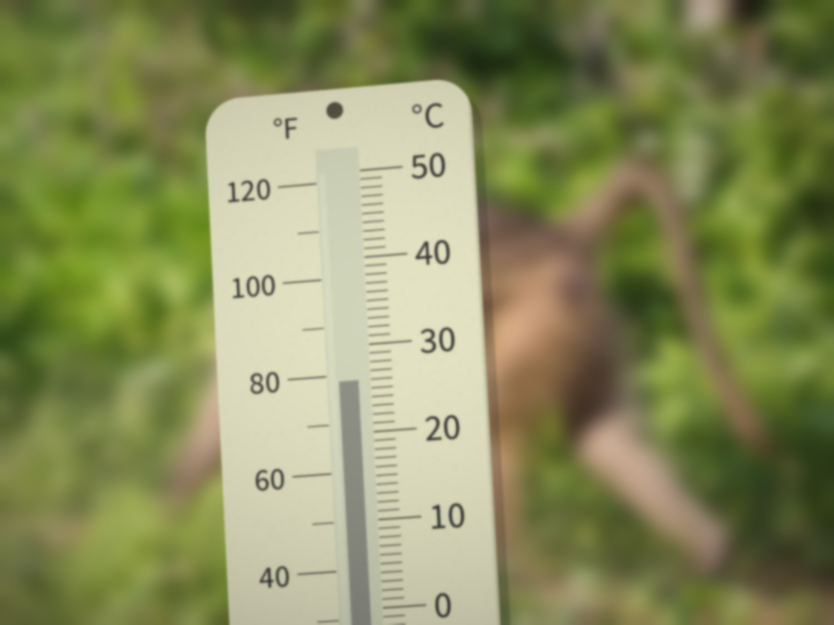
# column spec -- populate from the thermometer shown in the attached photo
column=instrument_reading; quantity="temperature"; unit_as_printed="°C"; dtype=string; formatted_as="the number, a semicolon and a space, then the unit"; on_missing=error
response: 26; °C
